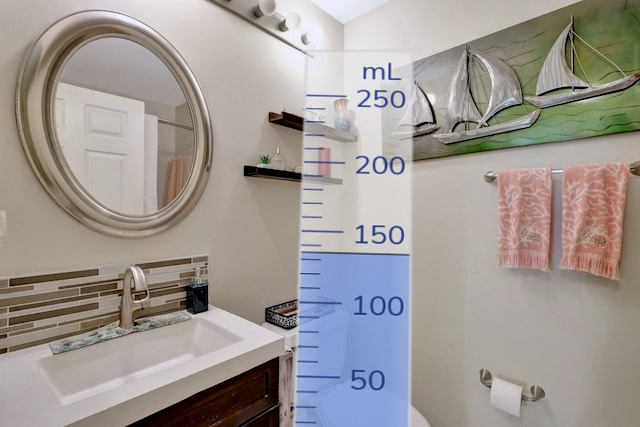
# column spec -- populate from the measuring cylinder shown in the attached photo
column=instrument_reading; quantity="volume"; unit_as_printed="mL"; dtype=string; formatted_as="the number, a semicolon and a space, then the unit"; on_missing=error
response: 135; mL
